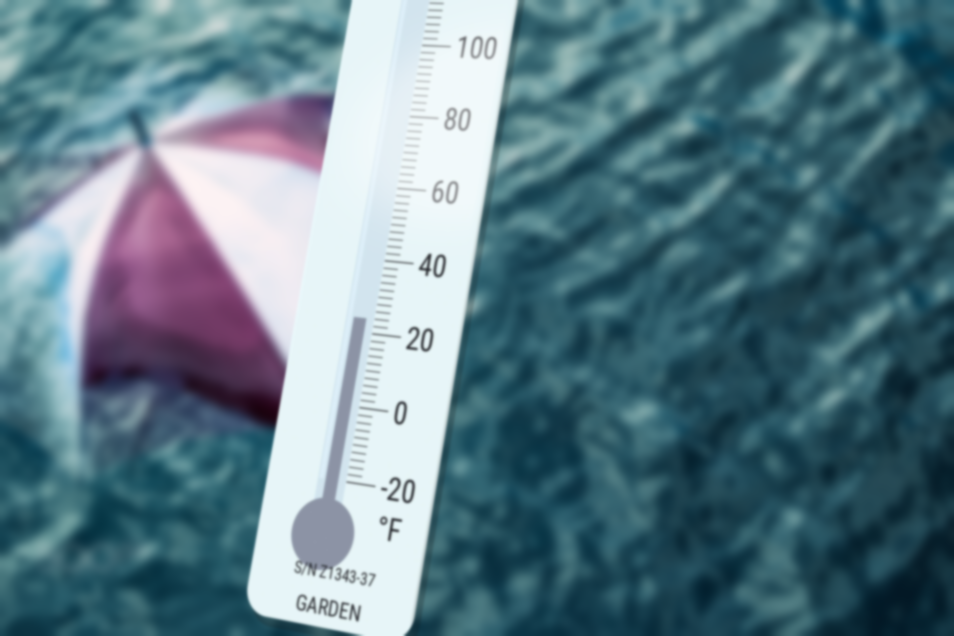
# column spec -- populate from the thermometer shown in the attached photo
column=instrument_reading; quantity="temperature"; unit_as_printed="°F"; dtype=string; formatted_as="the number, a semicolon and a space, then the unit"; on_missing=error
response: 24; °F
